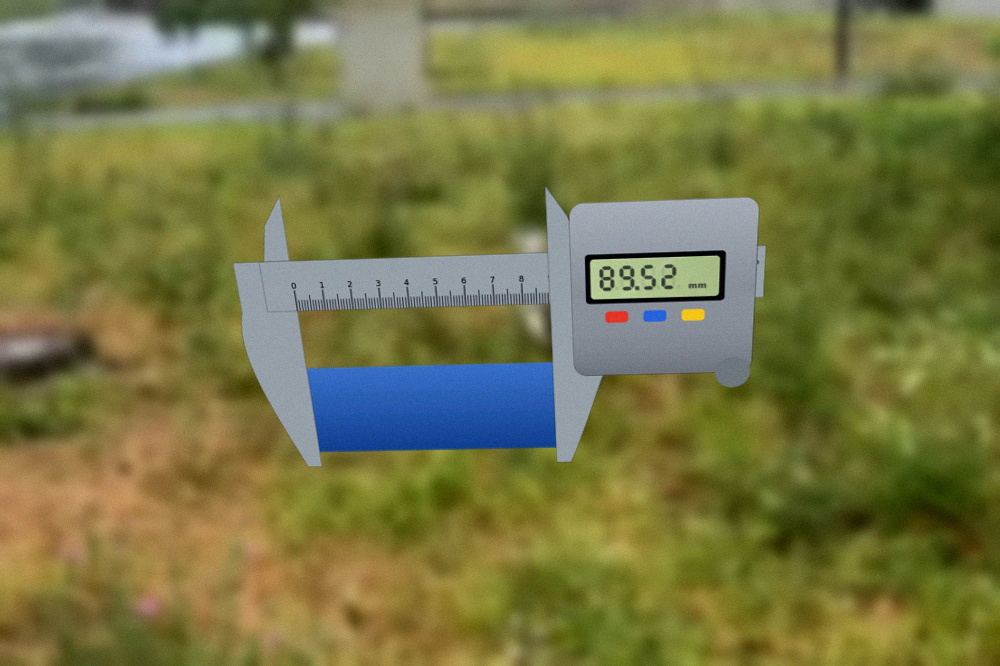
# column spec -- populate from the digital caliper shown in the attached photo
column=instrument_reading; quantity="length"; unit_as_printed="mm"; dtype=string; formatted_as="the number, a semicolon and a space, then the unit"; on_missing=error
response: 89.52; mm
